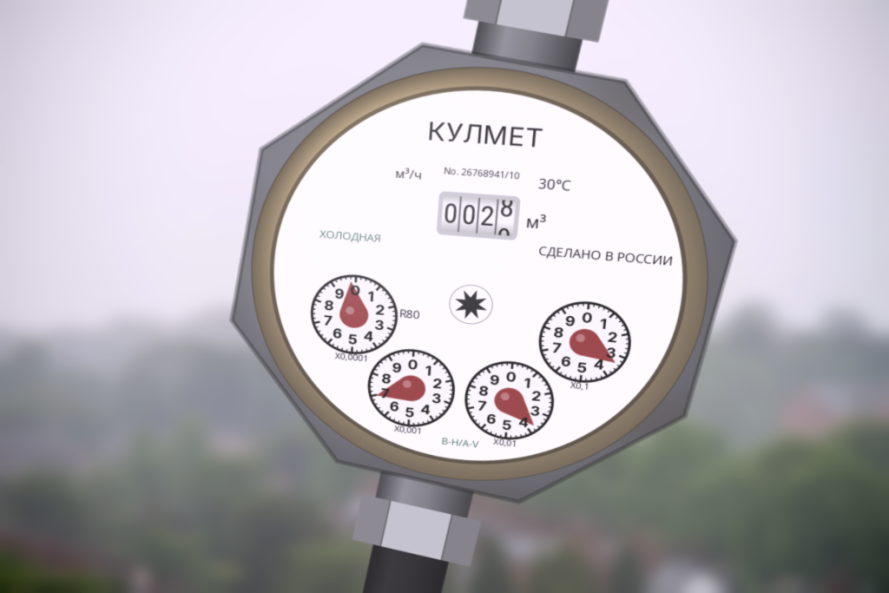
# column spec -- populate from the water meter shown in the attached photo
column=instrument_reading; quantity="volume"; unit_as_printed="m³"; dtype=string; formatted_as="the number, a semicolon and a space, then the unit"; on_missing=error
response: 28.3369; m³
